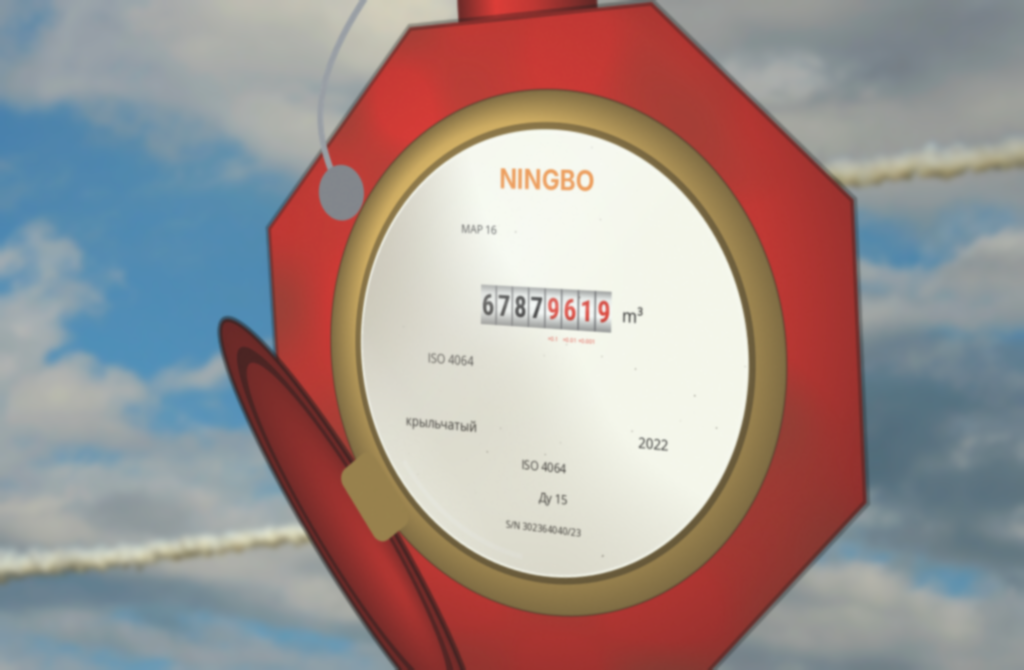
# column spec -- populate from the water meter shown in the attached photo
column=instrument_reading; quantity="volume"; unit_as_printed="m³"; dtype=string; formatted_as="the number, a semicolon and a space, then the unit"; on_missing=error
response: 6787.9619; m³
